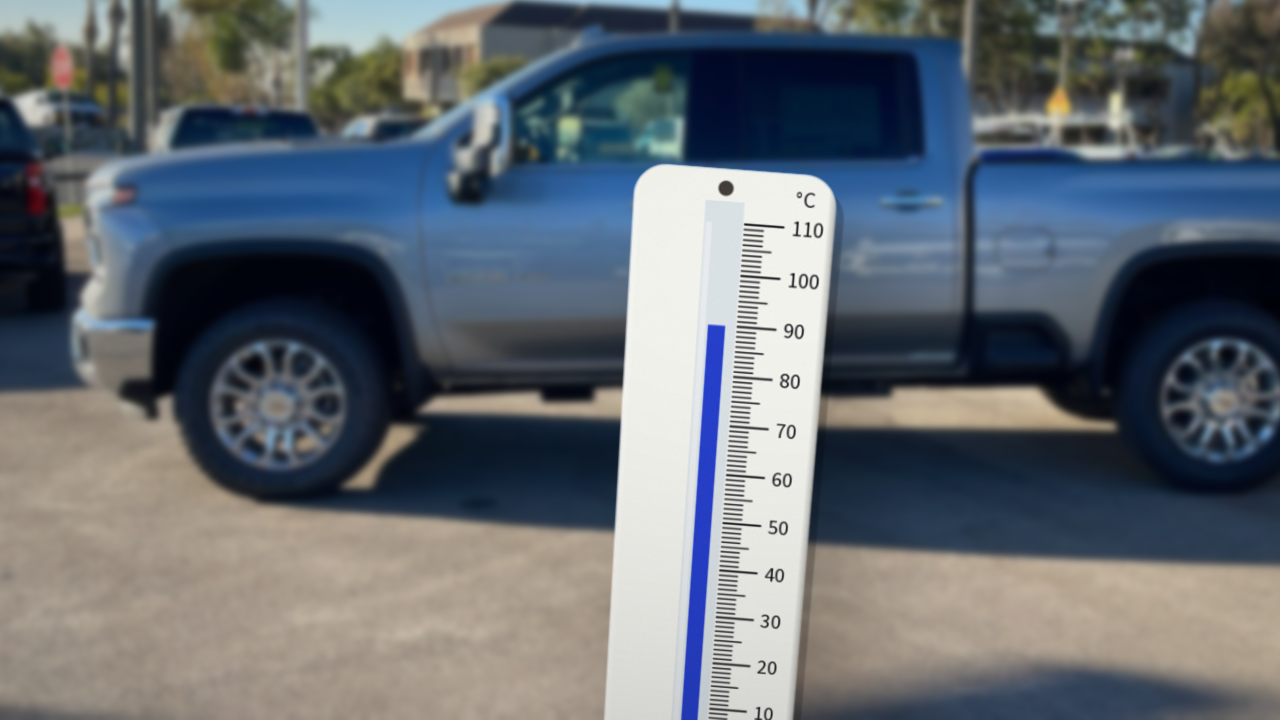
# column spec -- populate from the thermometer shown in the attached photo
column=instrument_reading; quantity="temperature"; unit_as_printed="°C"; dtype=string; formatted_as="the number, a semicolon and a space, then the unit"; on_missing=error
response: 90; °C
